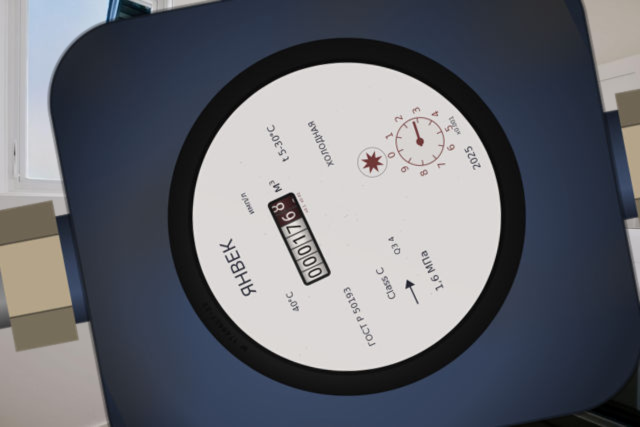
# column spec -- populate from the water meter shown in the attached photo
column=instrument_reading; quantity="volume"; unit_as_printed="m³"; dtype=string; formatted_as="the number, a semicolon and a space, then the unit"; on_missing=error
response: 17.682; m³
